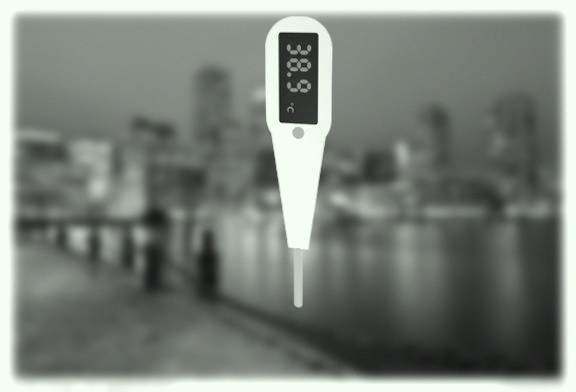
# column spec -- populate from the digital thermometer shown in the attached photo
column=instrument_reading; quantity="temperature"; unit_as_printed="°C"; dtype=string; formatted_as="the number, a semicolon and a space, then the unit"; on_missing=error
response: 38.9; °C
